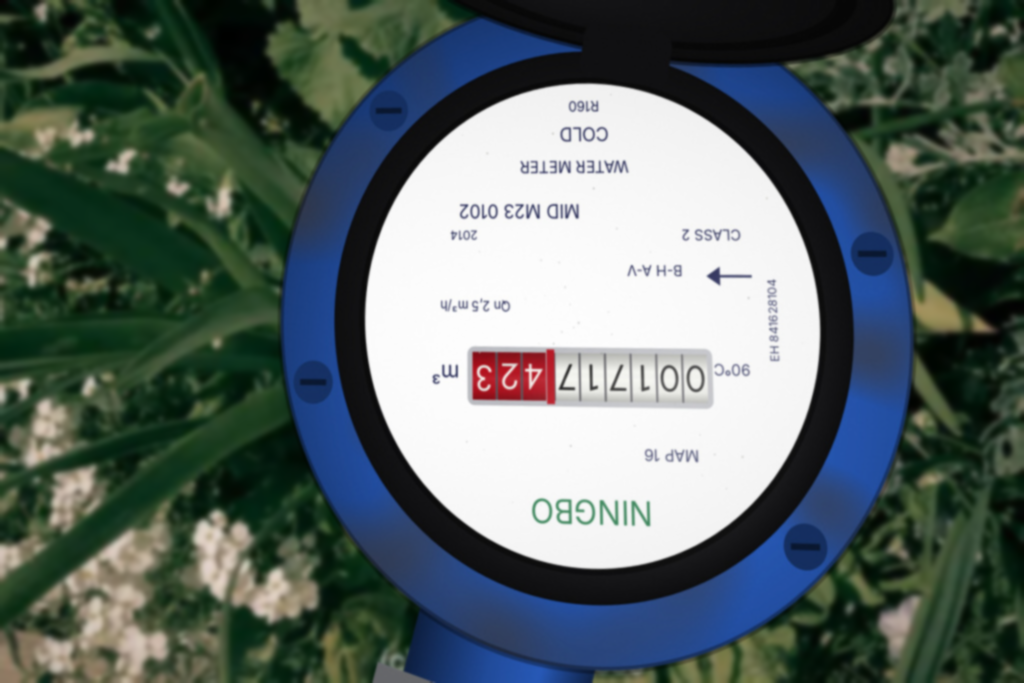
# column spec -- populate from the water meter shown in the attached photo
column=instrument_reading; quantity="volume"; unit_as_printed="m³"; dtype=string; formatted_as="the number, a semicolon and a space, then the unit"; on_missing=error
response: 1717.423; m³
